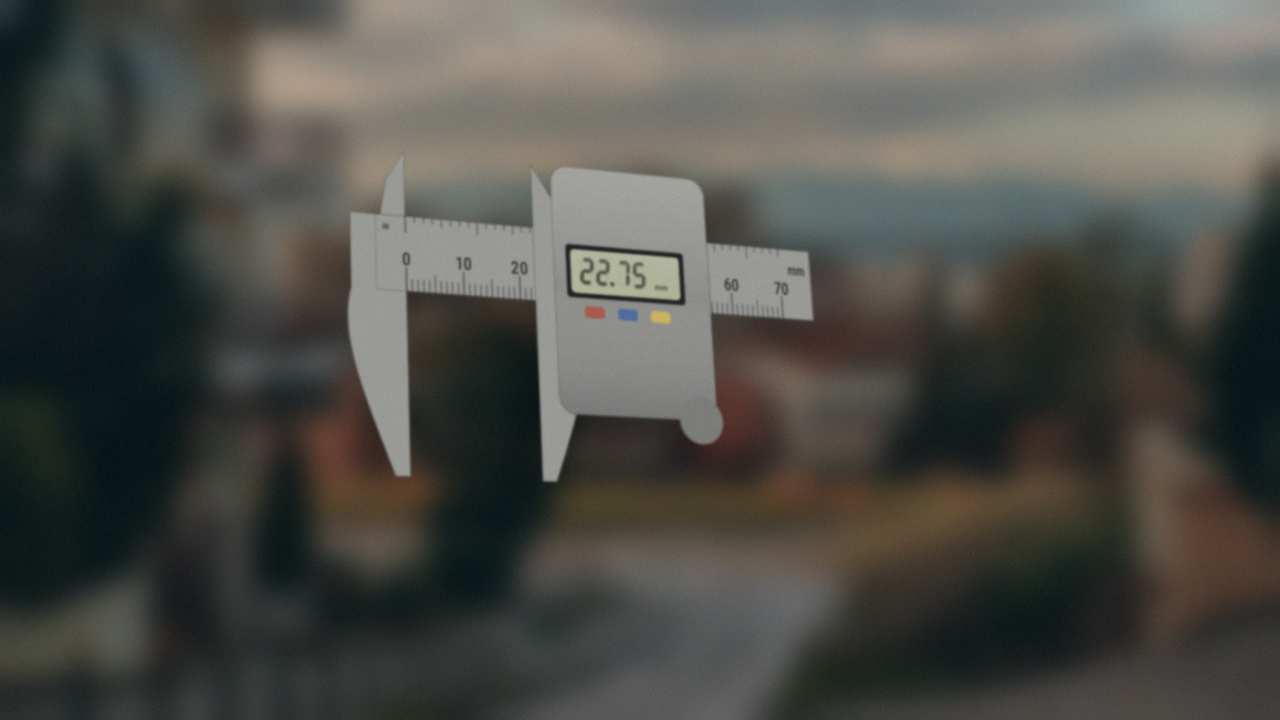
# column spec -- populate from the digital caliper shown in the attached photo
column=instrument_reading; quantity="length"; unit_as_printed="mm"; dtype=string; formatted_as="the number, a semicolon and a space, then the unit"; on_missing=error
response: 22.75; mm
